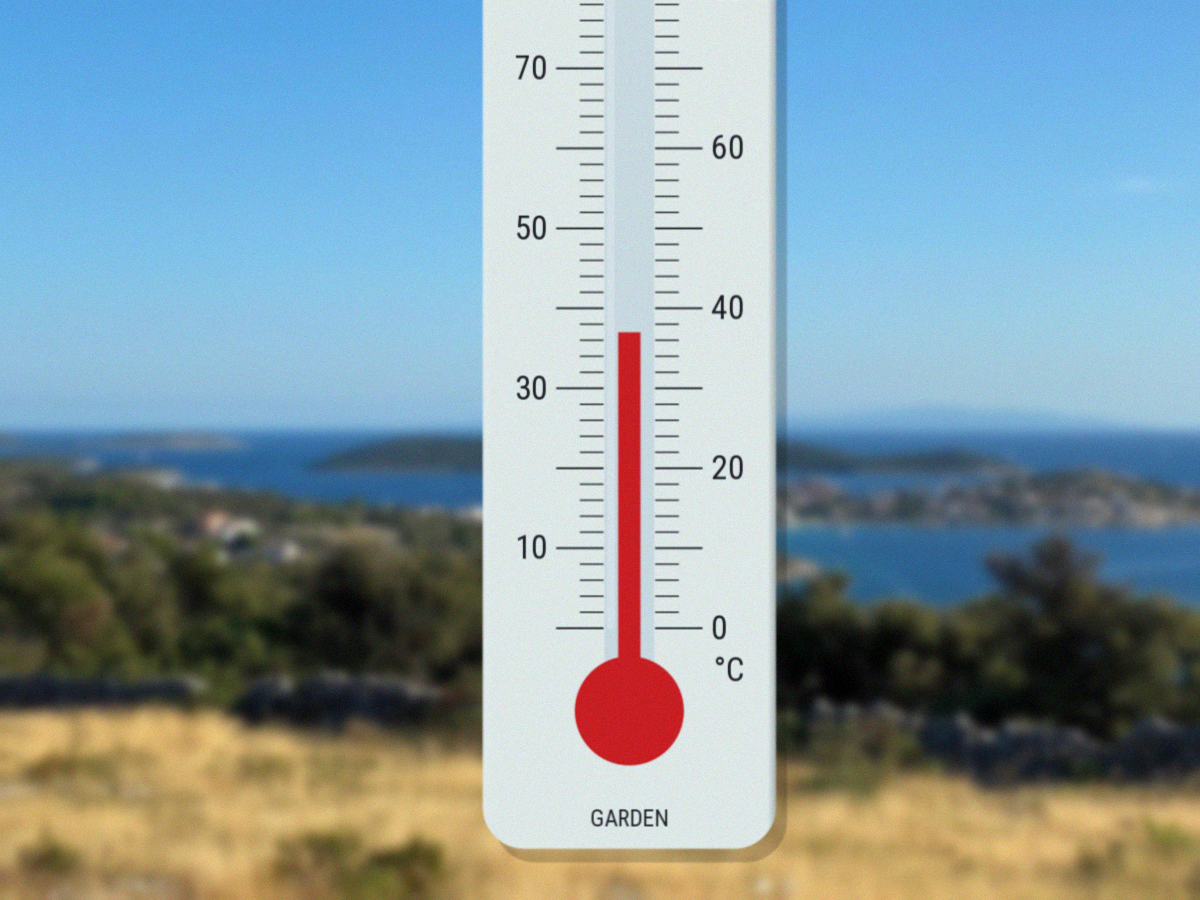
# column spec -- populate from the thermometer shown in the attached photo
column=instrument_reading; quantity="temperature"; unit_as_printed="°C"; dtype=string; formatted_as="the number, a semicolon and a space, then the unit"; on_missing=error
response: 37; °C
